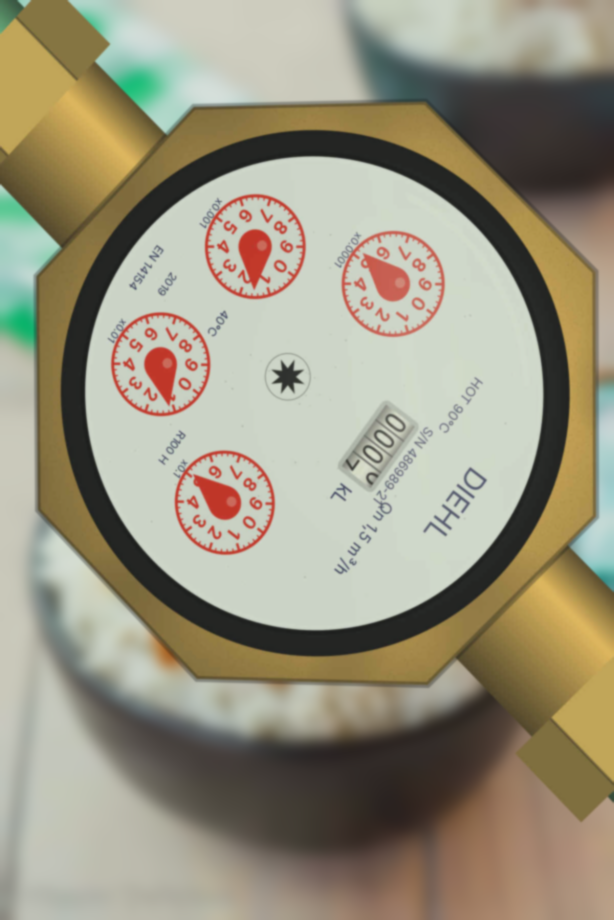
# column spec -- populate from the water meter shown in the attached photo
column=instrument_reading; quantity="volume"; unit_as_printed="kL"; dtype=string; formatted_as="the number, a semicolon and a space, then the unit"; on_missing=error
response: 6.5115; kL
